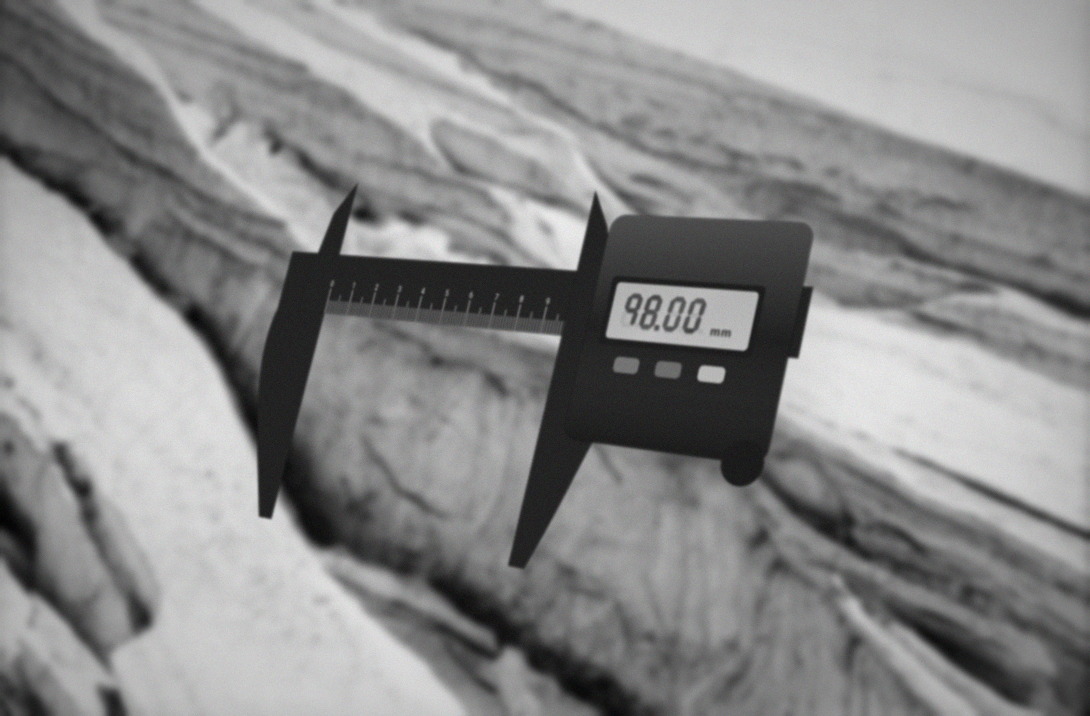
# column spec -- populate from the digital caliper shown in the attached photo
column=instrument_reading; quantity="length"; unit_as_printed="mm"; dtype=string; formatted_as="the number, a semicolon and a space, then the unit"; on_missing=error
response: 98.00; mm
